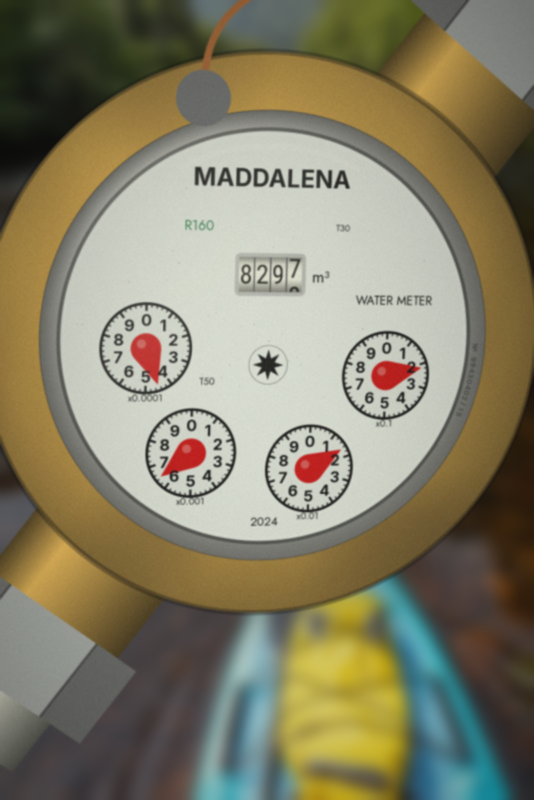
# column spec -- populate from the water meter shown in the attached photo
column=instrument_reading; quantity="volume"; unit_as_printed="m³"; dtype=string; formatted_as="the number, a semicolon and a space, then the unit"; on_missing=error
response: 8297.2164; m³
